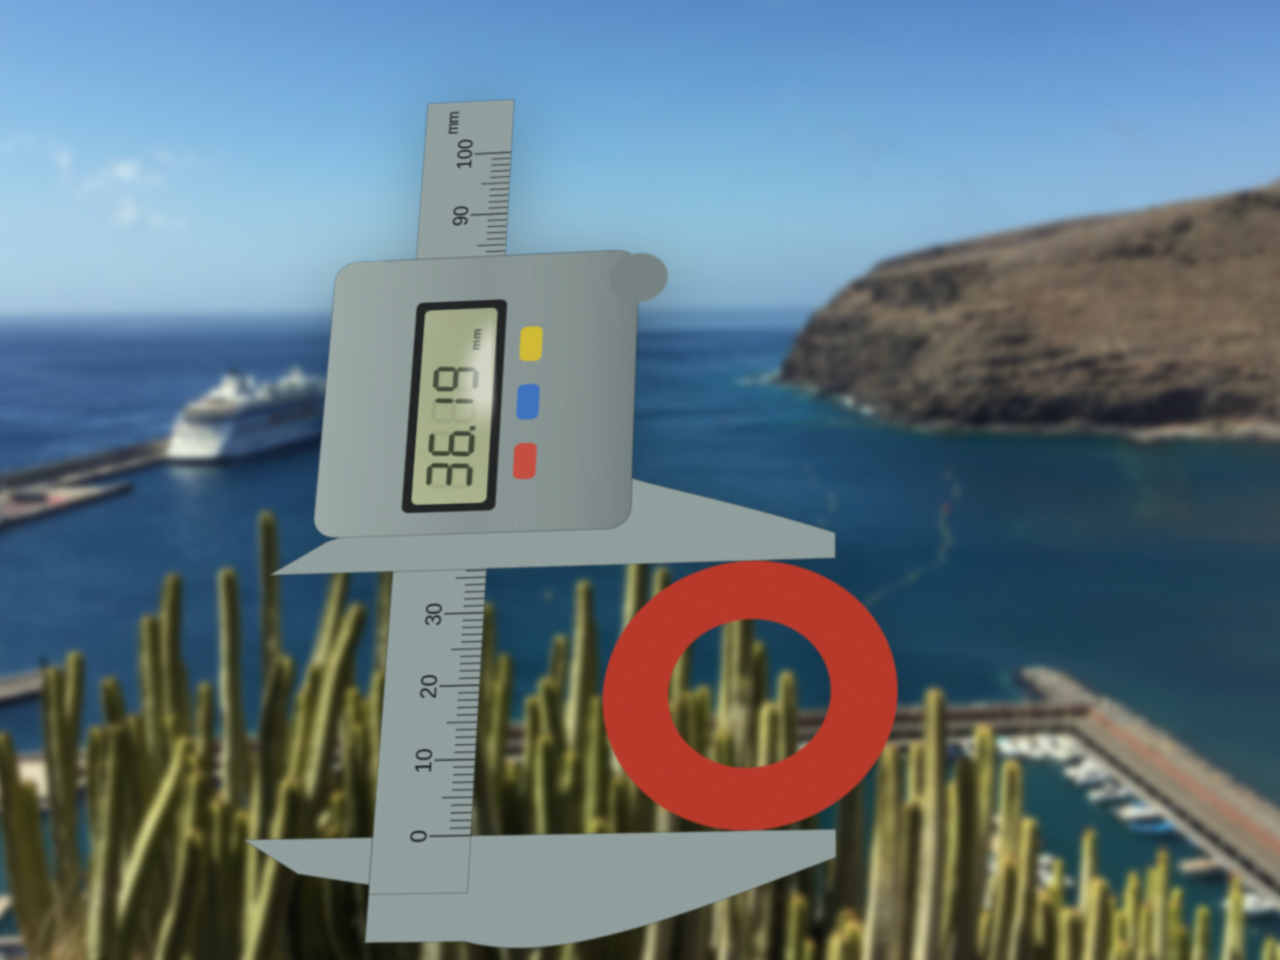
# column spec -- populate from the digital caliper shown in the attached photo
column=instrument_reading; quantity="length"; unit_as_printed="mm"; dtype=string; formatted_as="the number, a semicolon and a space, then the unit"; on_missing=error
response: 36.19; mm
